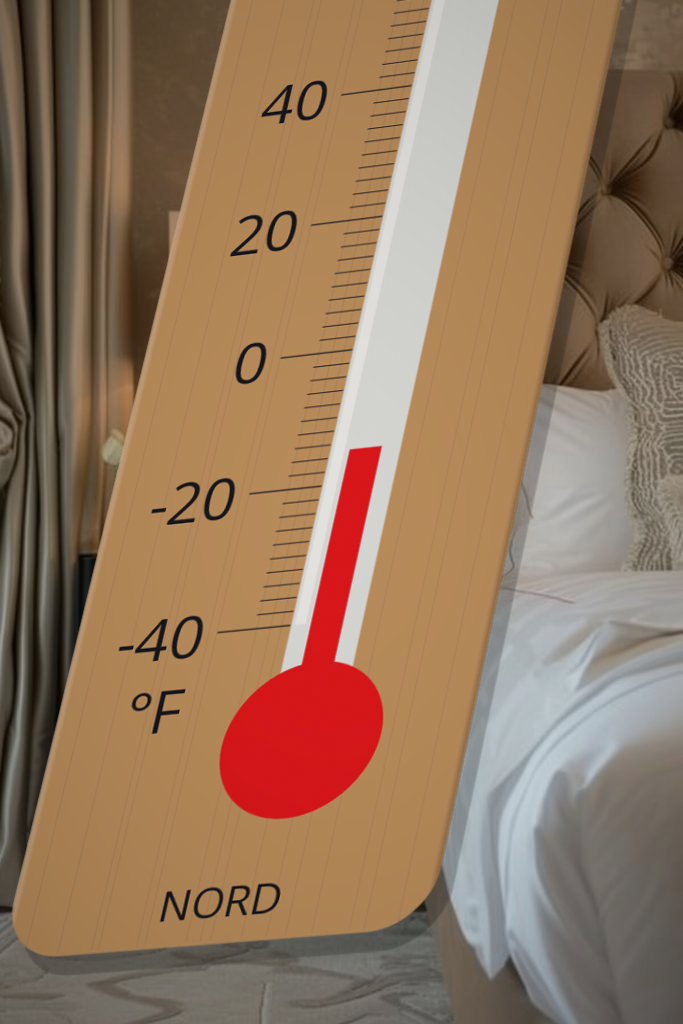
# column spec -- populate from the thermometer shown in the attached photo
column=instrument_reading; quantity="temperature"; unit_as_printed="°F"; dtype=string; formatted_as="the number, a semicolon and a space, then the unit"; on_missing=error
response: -15; °F
